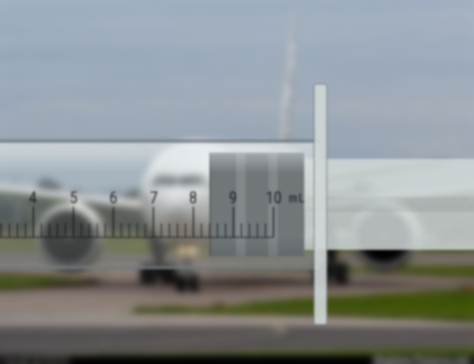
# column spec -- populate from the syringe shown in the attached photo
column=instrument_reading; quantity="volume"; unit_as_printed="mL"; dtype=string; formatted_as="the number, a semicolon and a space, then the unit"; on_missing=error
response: 8.4; mL
